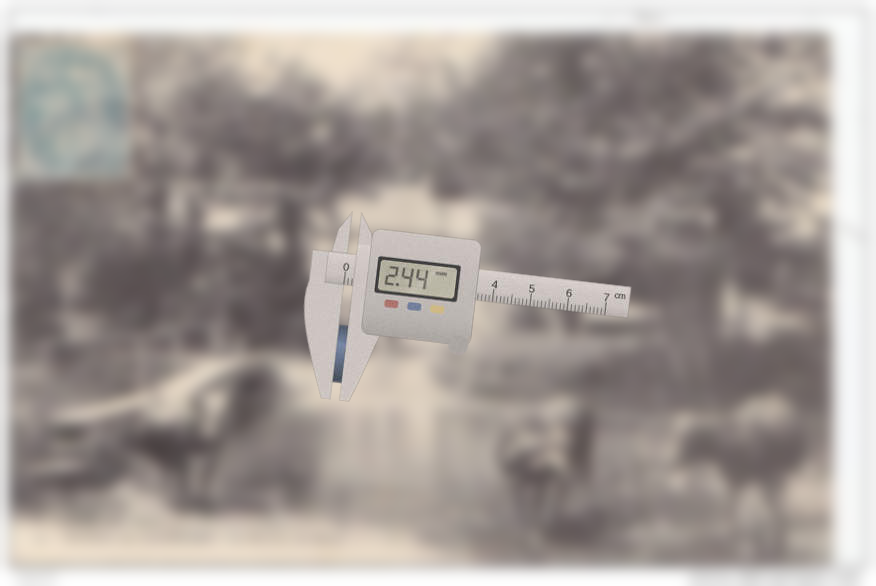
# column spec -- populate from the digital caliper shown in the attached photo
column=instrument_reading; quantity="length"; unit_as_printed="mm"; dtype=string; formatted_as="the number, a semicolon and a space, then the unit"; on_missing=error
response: 2.44; mm
